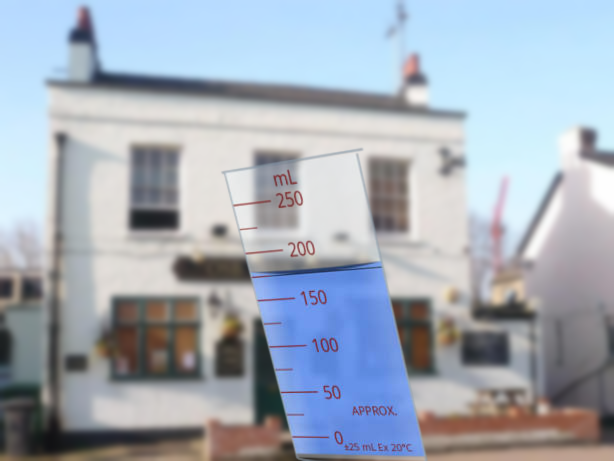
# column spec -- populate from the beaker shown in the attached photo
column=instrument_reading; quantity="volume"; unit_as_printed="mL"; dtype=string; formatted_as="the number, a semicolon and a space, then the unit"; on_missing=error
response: 175; mL
